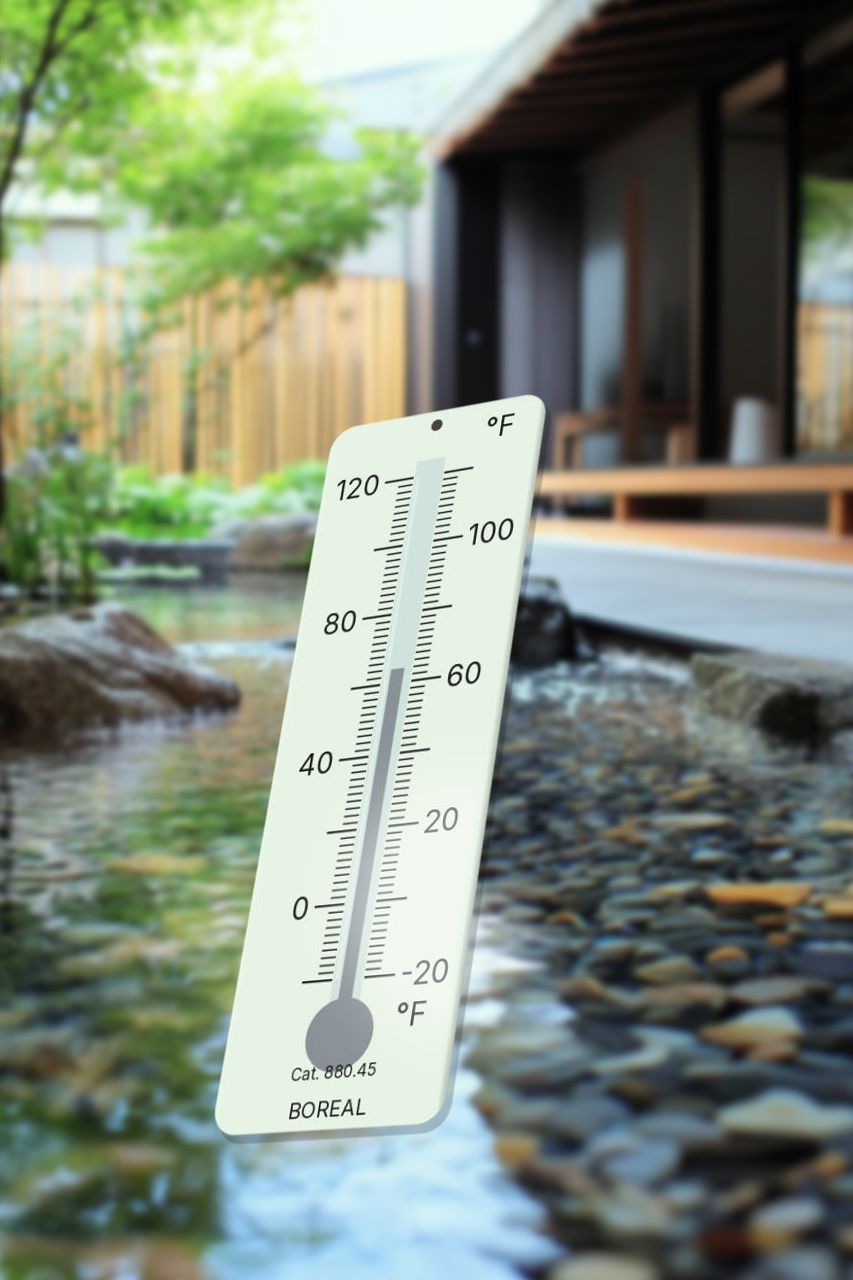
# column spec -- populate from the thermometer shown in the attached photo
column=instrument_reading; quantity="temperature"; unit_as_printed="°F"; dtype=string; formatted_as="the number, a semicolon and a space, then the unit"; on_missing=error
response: 64; °F
